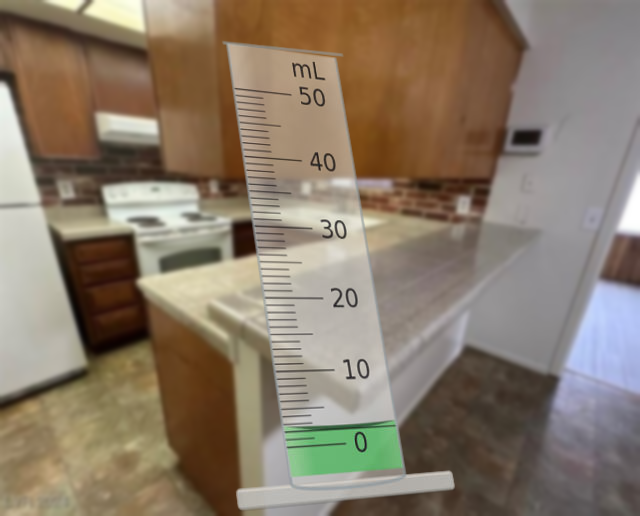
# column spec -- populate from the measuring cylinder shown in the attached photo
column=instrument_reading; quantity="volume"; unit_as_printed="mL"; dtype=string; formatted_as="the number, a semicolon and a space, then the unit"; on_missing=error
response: 2; mL
